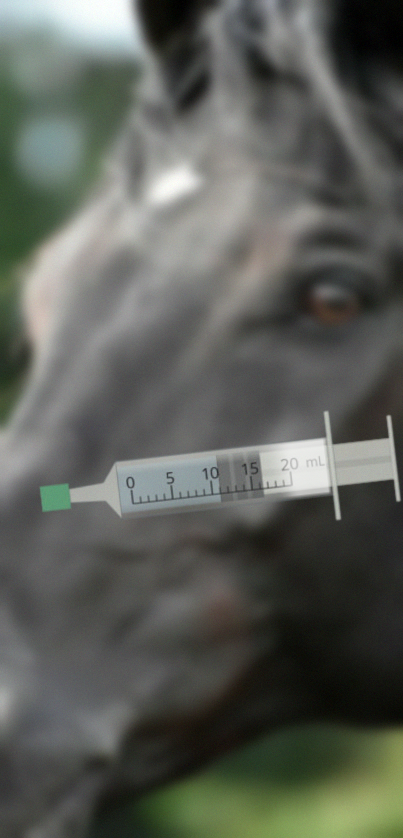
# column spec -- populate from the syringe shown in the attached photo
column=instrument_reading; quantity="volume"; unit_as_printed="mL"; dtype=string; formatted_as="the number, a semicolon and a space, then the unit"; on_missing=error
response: 11; mL
